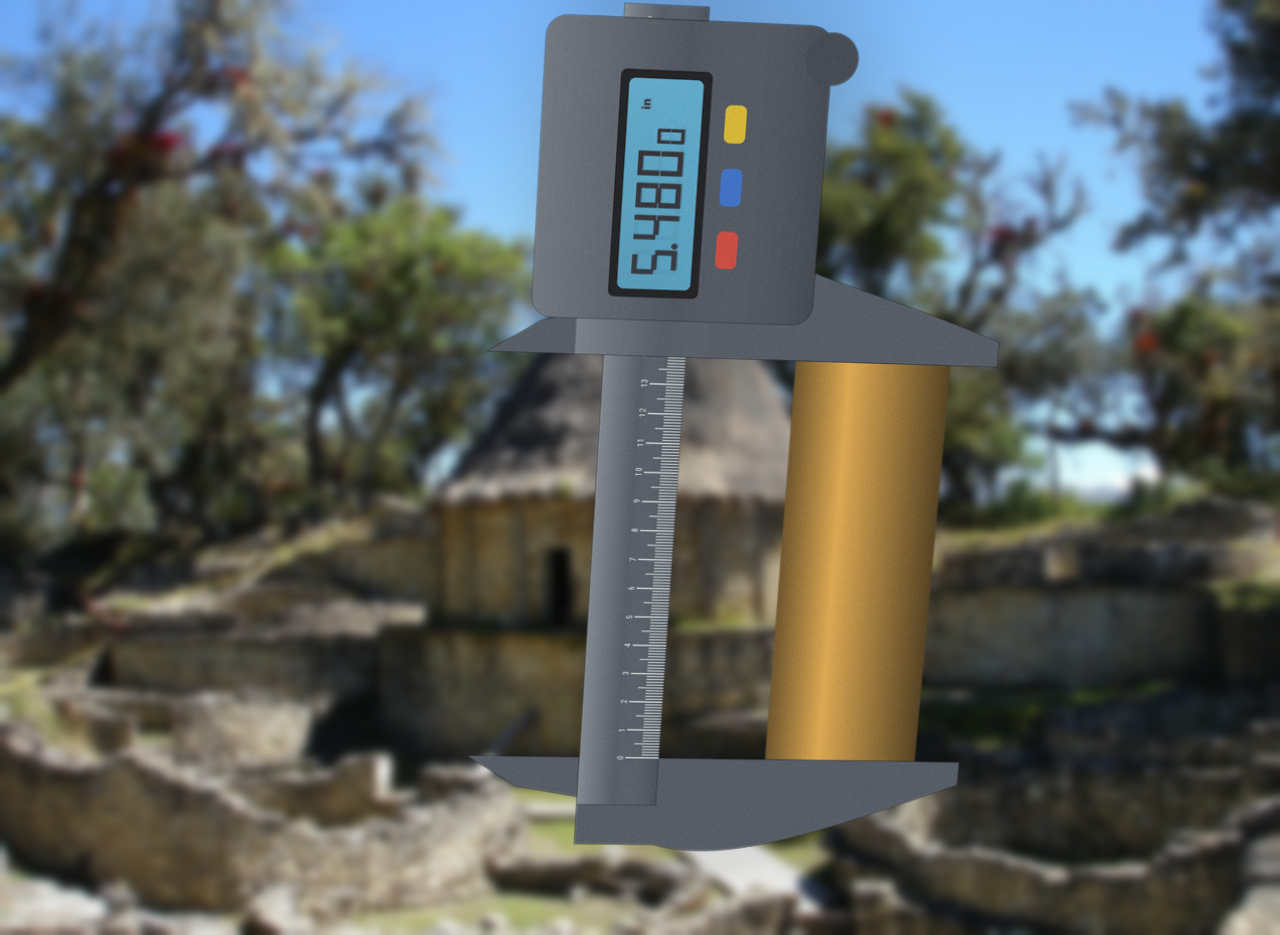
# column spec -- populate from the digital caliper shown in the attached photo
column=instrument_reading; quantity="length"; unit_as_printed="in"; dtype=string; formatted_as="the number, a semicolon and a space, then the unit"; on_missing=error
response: 5.4800; in
